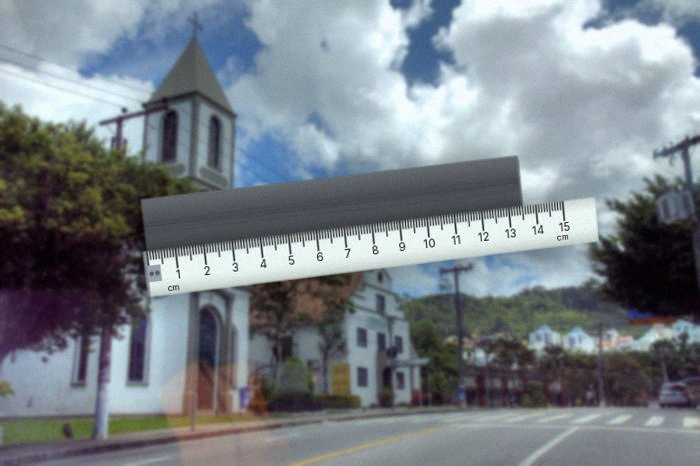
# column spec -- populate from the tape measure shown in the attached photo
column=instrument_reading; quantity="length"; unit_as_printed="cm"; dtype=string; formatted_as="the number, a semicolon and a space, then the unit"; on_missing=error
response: 13.5; cm
